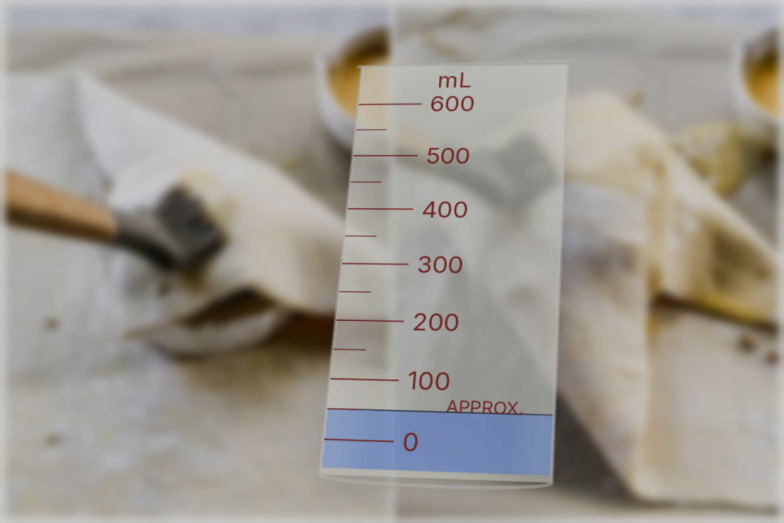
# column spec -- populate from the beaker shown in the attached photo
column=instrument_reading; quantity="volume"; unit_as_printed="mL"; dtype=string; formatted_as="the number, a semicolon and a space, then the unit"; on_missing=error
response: 50; mL
